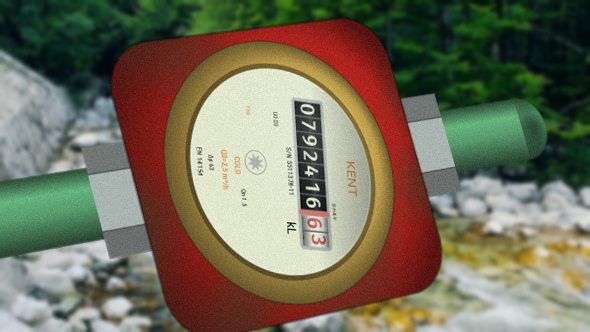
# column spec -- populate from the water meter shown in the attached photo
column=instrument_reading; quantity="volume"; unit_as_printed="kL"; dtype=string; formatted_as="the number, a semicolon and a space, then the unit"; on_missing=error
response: 792416.63; kL
